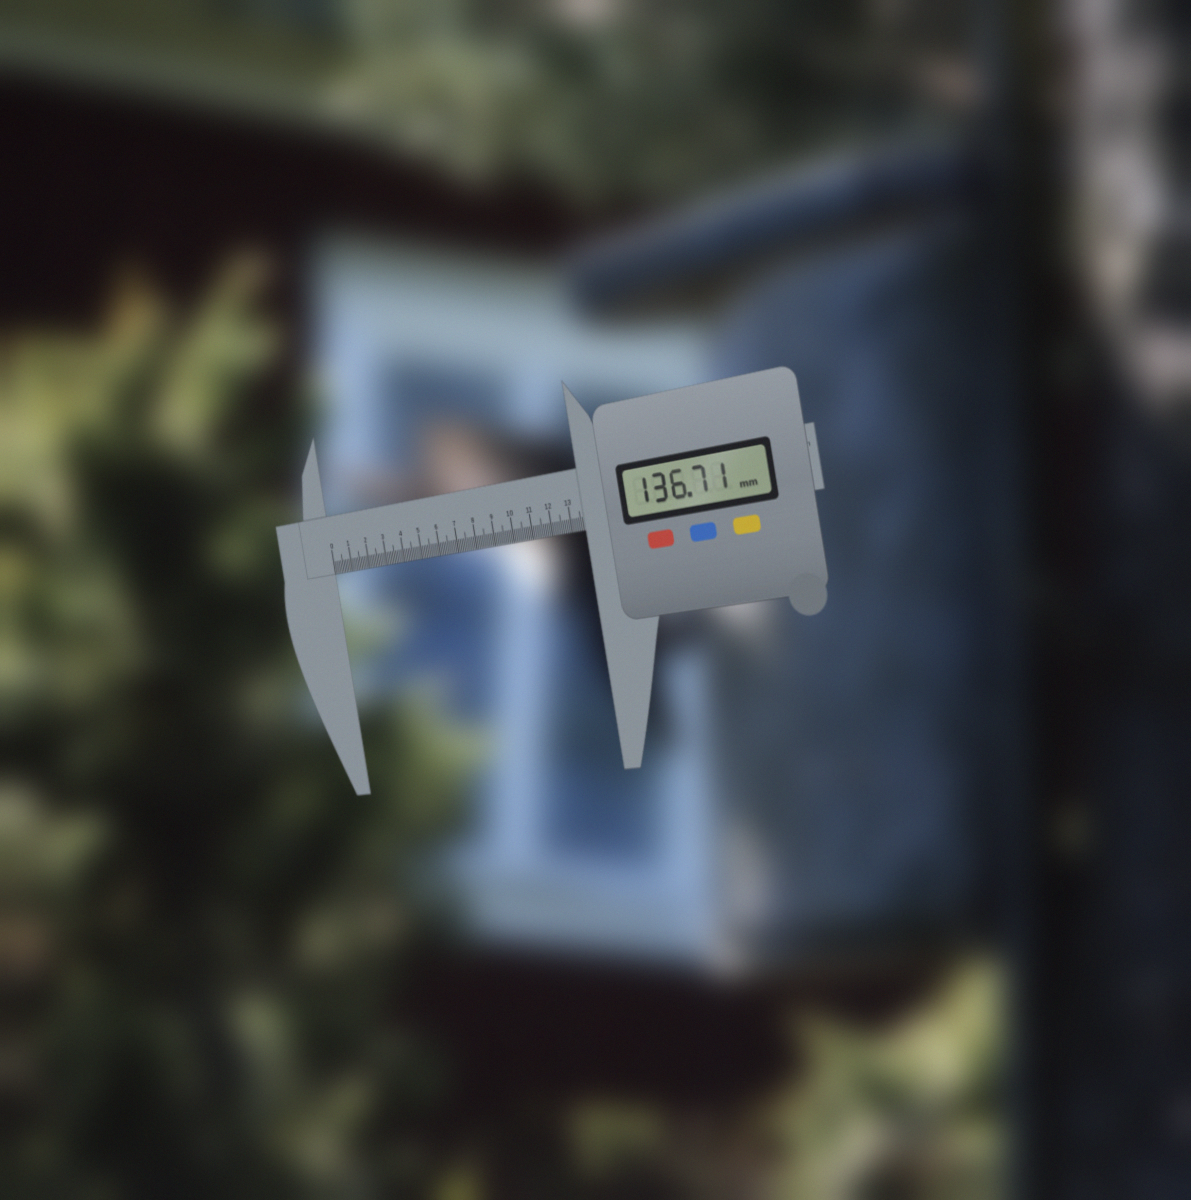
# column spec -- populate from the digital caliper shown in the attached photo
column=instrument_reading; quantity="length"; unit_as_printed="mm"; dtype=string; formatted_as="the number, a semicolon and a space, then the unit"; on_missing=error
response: 136.71; mm
